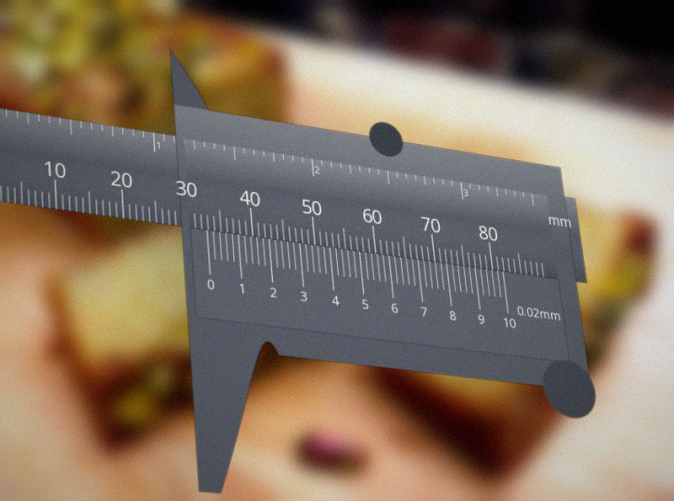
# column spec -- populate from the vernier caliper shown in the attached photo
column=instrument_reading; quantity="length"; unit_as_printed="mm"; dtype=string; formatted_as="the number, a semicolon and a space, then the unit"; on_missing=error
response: 32.8; mm
